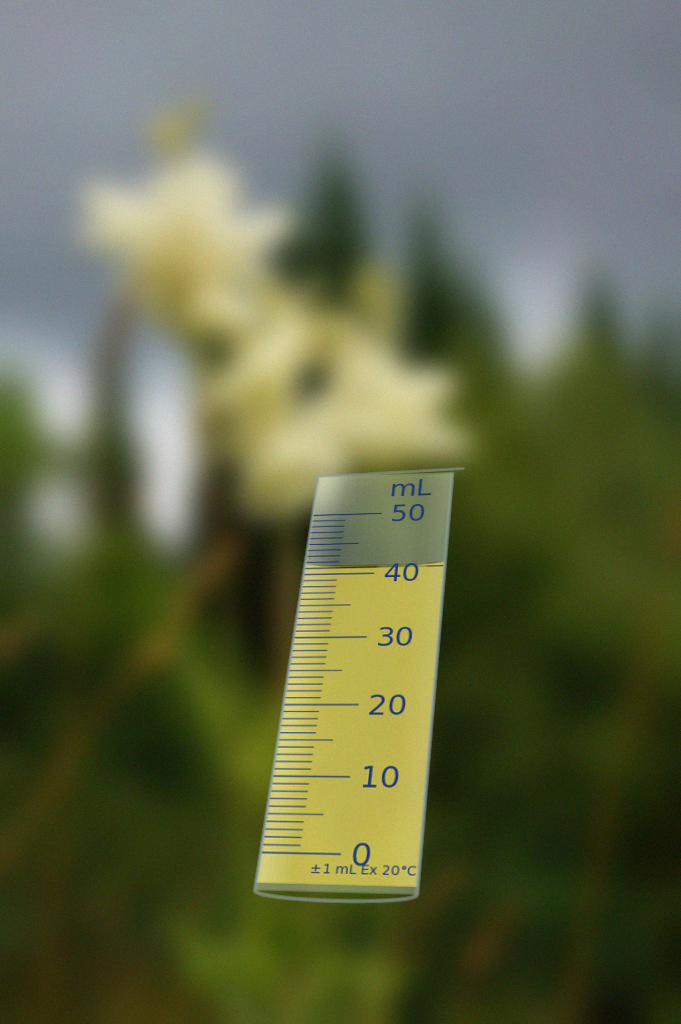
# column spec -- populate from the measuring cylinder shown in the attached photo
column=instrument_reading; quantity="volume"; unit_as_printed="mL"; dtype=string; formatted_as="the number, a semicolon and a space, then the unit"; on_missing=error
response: 41; mL
